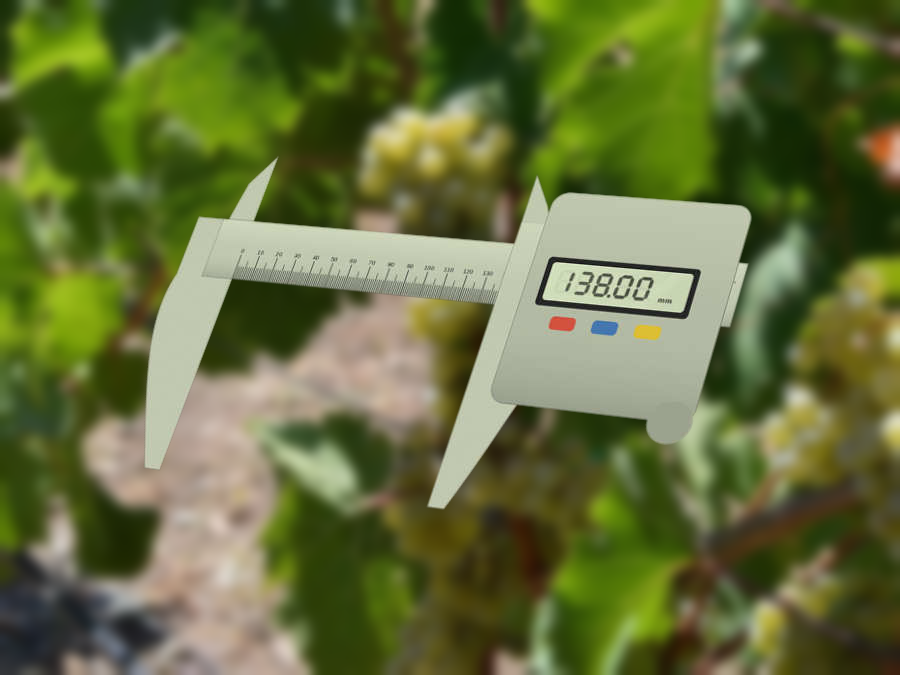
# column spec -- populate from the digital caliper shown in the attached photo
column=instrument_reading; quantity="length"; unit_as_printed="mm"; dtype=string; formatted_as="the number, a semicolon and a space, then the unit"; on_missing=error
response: 138.00; mm
